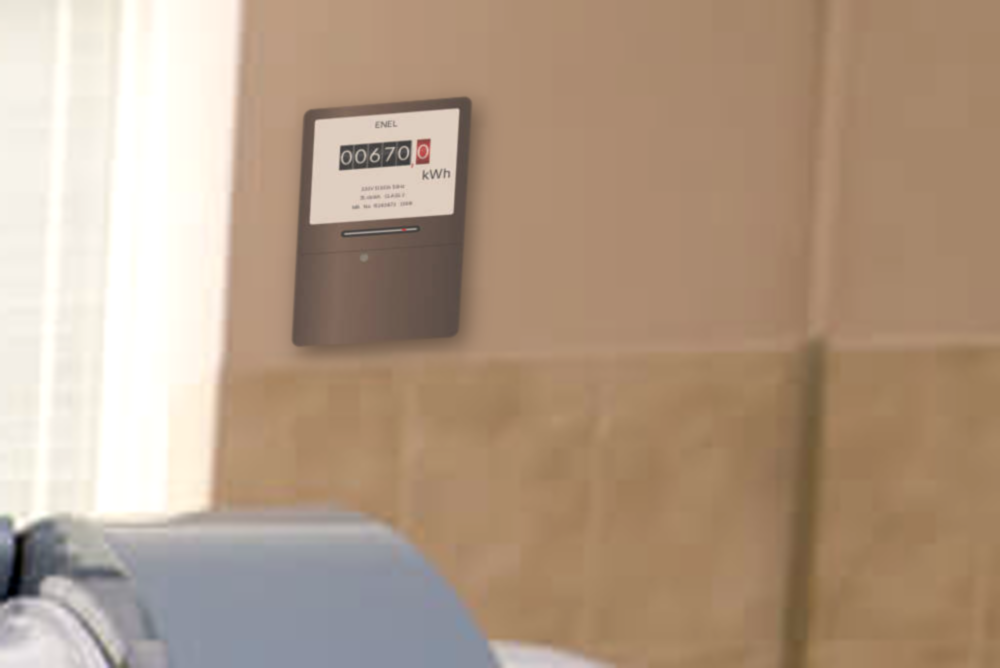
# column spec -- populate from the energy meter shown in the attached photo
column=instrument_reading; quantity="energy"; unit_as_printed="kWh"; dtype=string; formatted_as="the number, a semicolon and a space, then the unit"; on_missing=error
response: 670.0; kWh
